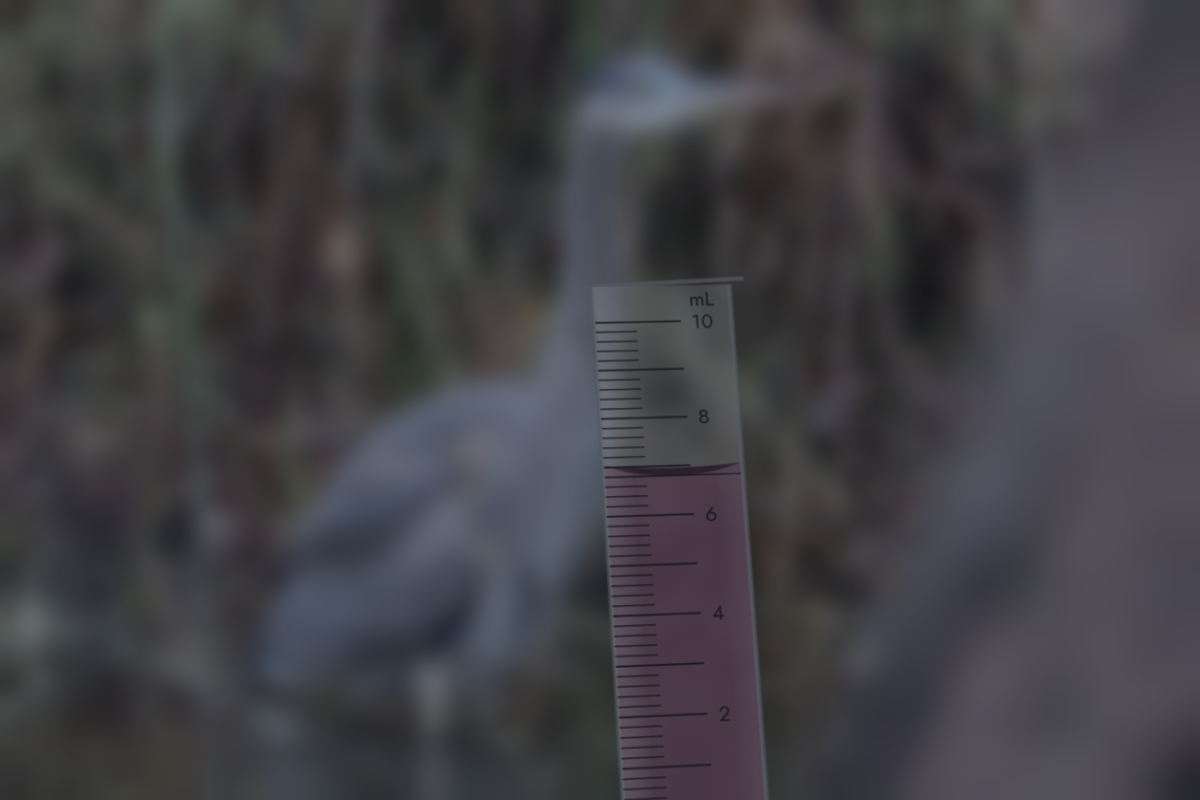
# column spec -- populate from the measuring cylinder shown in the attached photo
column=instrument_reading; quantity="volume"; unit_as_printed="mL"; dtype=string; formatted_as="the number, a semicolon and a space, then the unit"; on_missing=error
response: 6.8; mL
